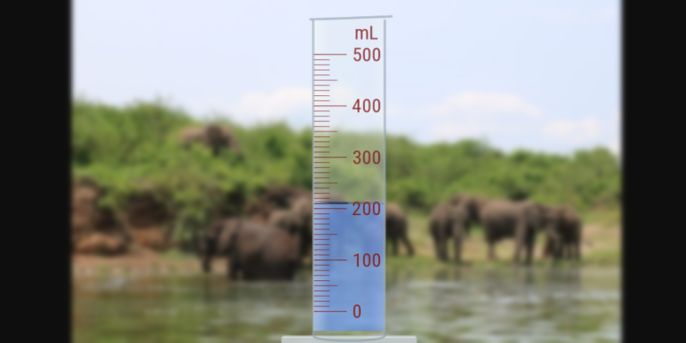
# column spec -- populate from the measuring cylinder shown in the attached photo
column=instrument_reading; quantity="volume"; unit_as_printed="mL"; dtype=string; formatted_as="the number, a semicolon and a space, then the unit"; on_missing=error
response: 210; mL
